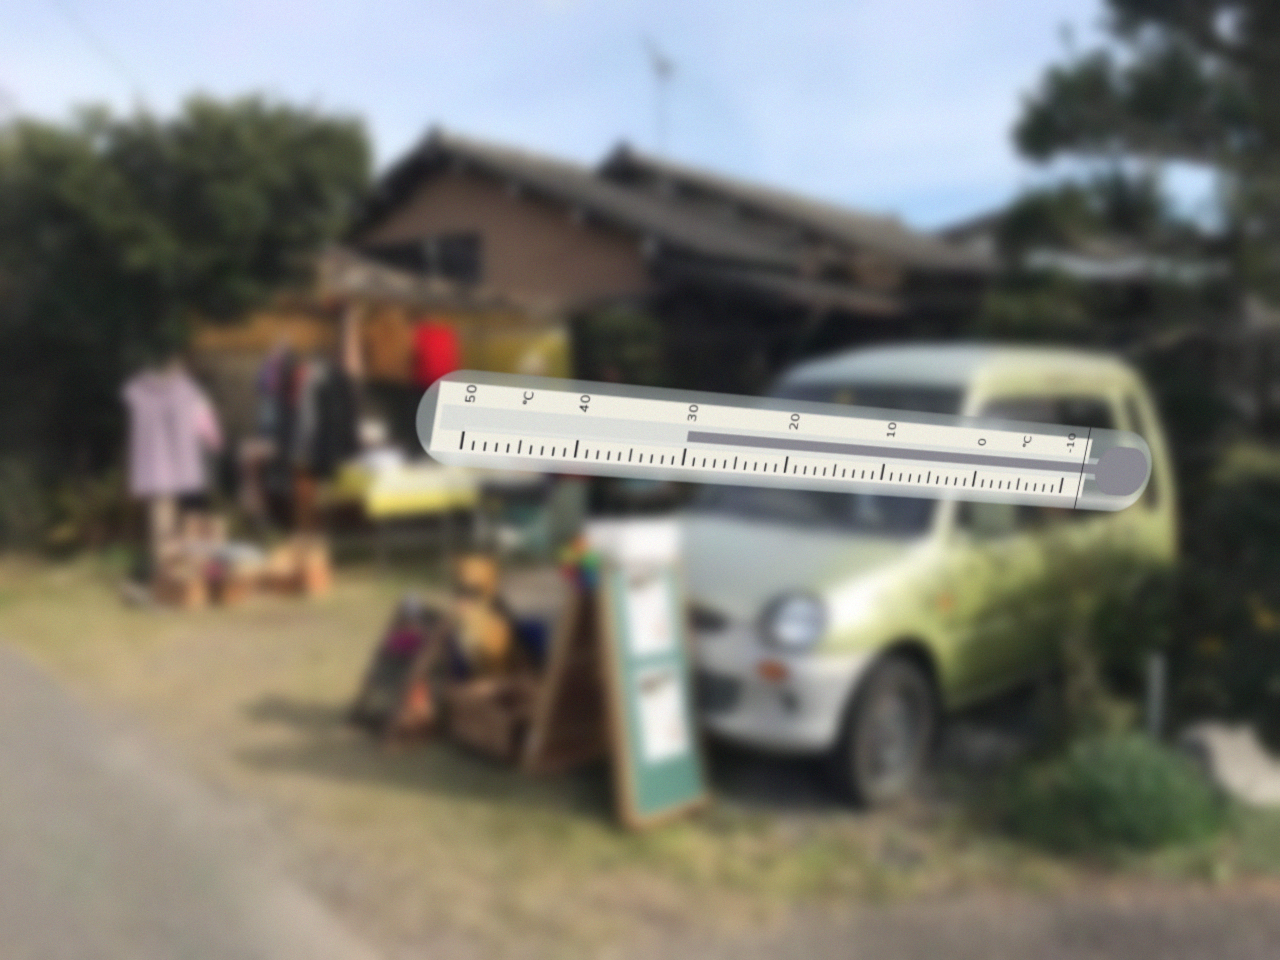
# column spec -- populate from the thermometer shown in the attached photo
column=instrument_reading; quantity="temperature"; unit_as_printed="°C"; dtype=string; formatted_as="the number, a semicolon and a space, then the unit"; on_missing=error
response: 30; °C
